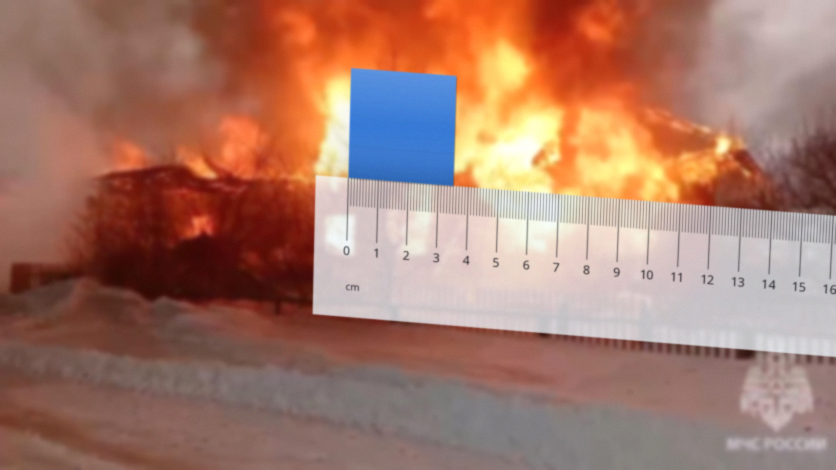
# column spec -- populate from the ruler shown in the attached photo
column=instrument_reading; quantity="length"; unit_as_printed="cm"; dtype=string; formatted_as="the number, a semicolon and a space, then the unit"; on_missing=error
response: 3.5; cm
